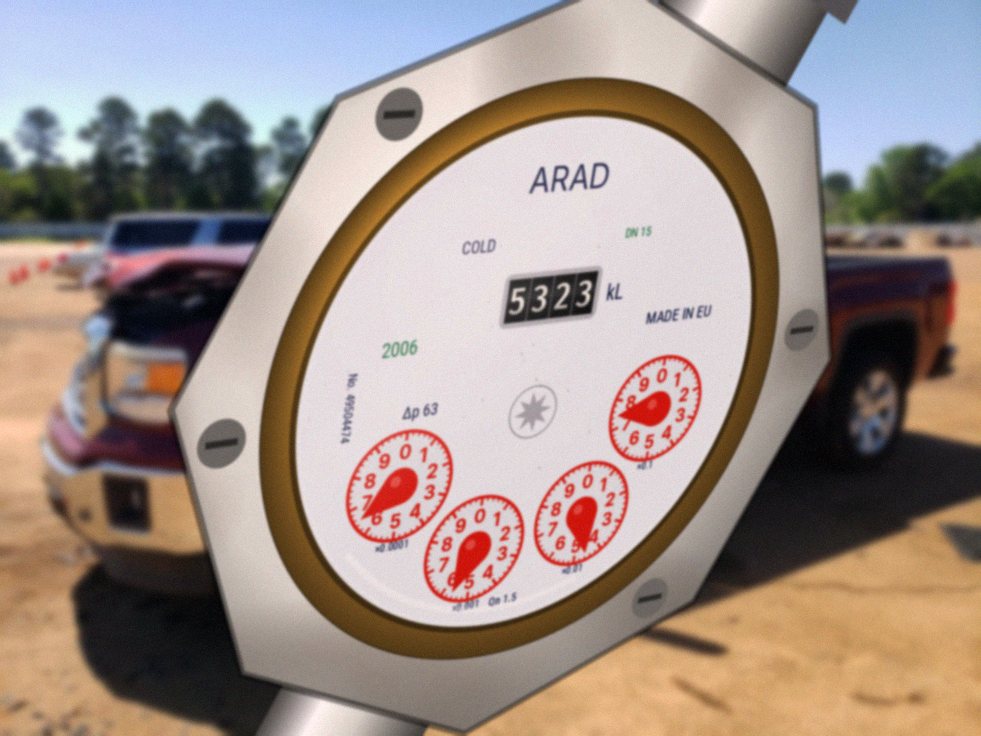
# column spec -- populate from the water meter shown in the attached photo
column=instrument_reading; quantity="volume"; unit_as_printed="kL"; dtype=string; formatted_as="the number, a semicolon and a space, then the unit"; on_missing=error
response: 5323.7456; kL
